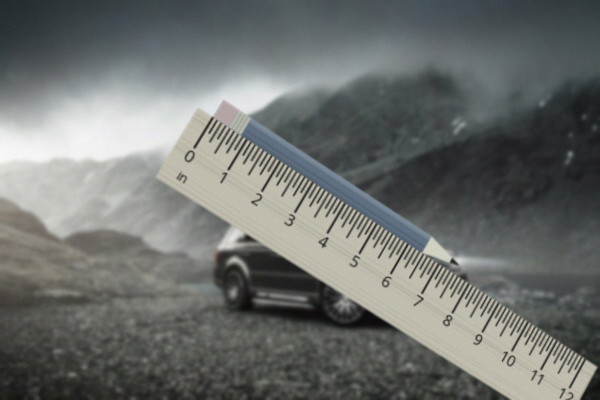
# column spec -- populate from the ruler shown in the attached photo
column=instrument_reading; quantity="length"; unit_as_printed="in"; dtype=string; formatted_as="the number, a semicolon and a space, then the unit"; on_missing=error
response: 7.5; in
